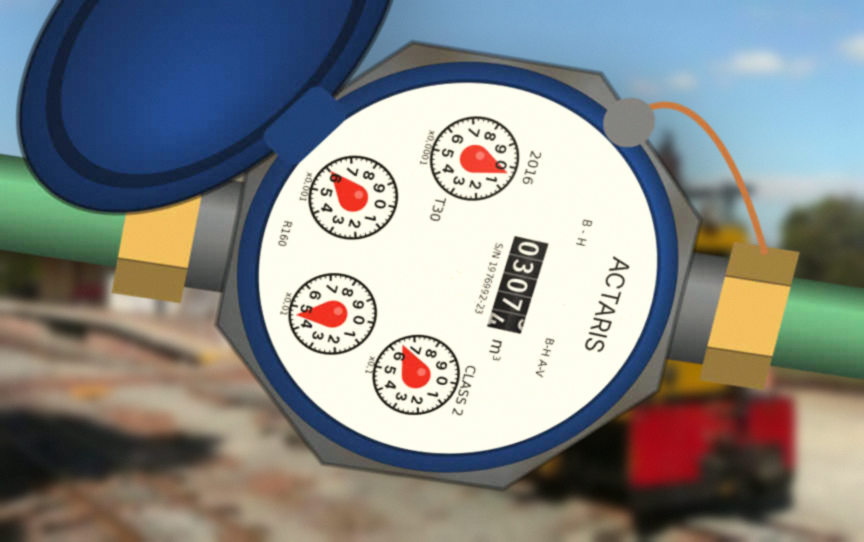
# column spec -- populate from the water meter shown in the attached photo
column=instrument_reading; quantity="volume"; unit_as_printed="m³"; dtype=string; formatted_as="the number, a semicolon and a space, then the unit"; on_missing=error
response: 3073.6460; m³
